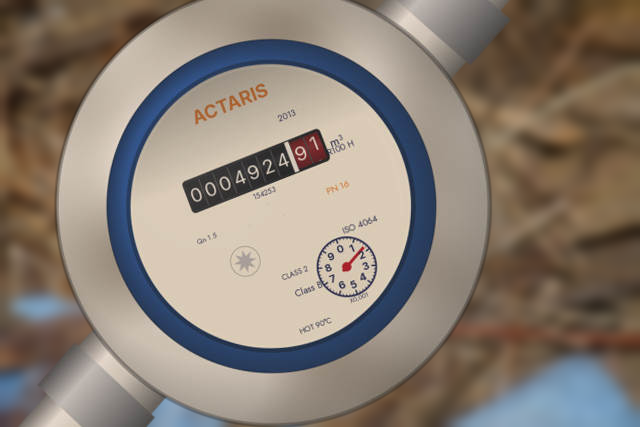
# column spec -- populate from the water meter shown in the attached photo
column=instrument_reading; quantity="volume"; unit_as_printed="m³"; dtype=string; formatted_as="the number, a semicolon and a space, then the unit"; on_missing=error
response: 4924.911; m³
